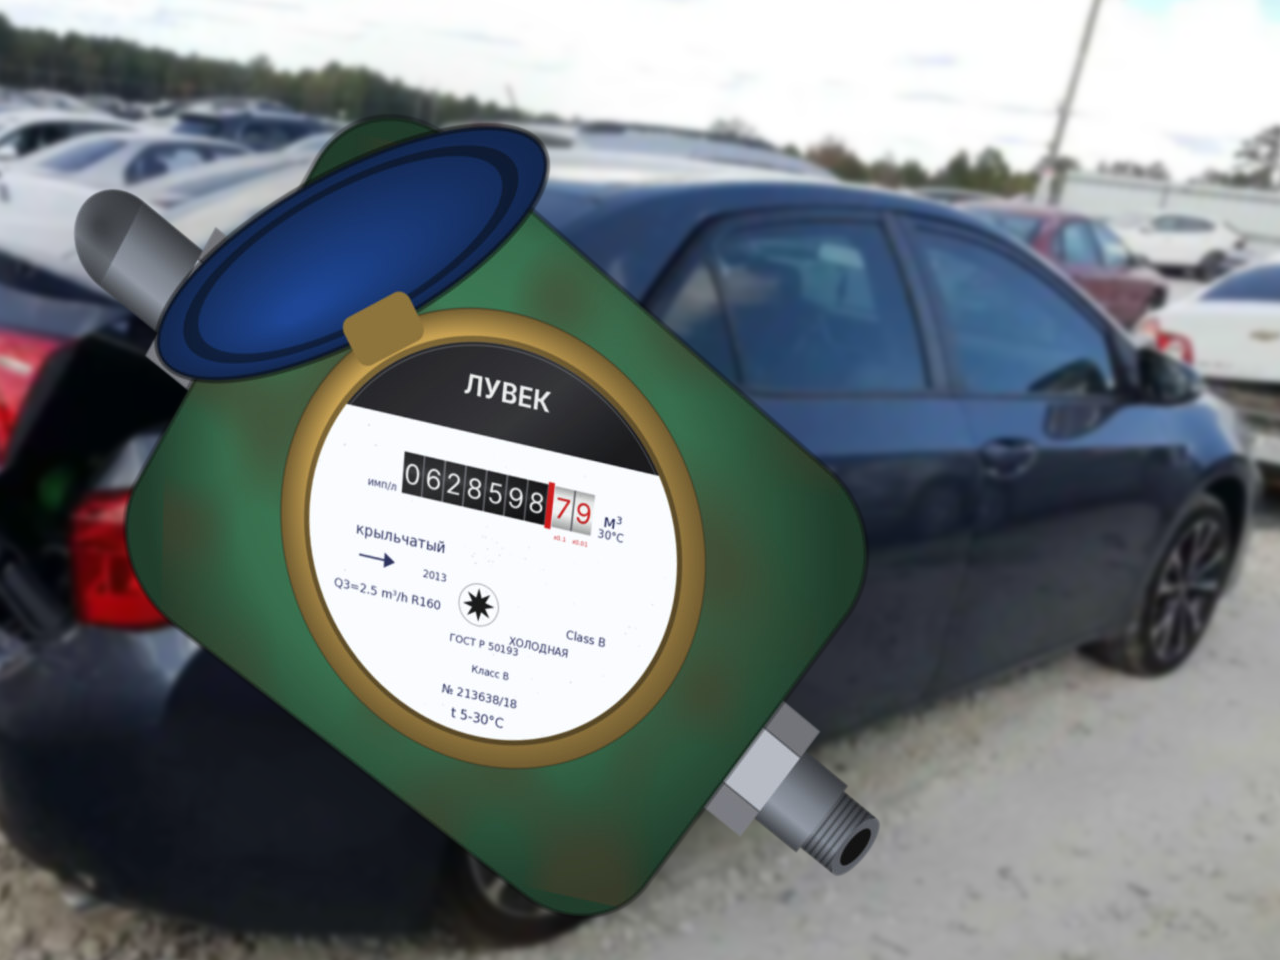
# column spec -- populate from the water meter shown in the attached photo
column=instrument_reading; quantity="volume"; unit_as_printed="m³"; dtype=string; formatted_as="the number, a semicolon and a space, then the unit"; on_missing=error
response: 628598.79; m³
